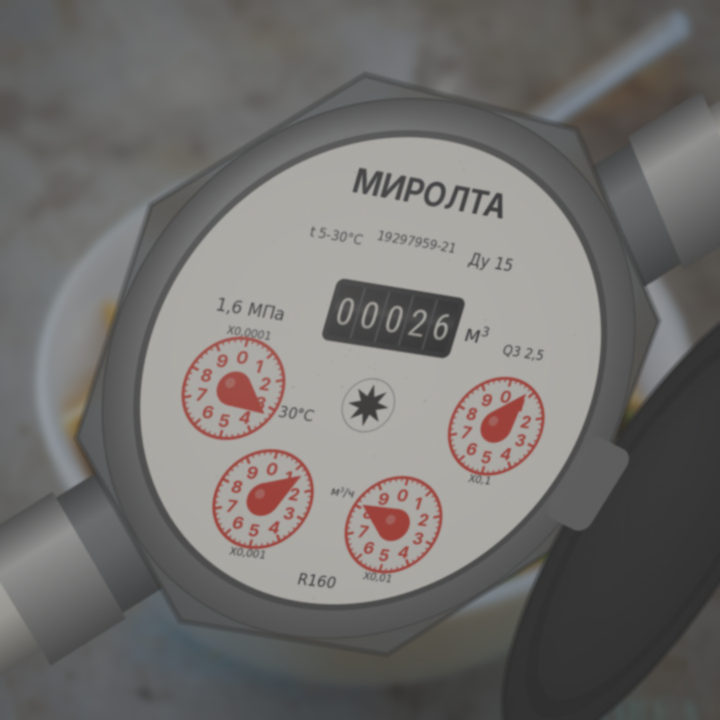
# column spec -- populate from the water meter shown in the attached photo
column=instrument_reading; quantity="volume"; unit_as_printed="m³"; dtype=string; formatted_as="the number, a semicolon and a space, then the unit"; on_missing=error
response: 26.0813; m³
